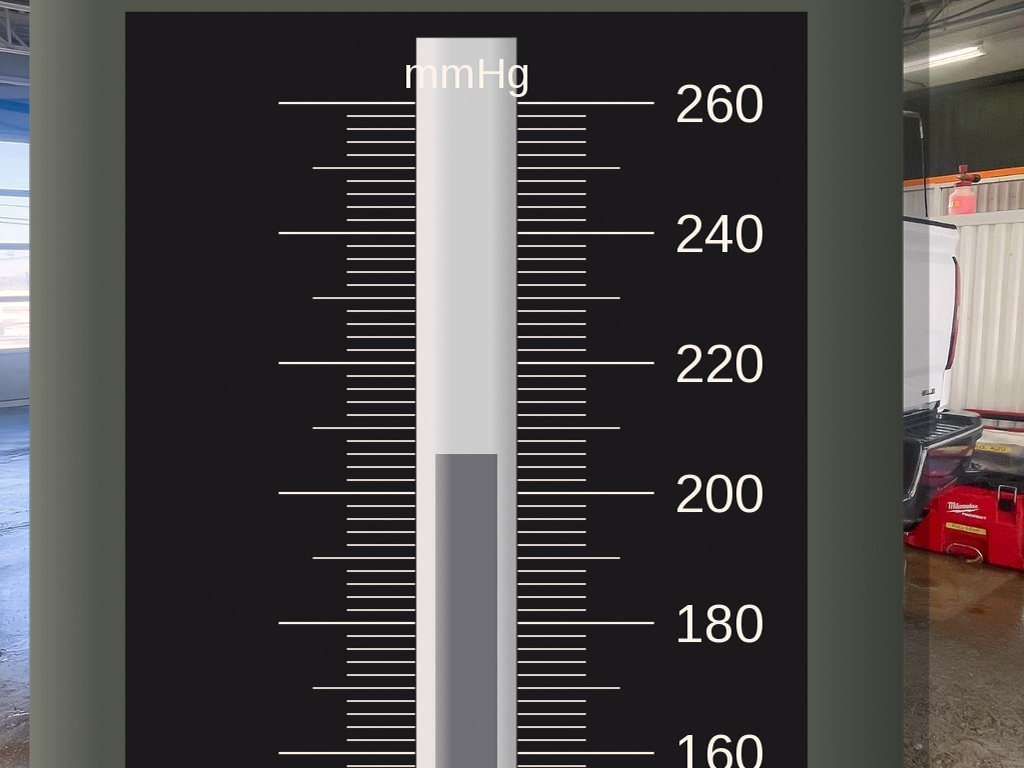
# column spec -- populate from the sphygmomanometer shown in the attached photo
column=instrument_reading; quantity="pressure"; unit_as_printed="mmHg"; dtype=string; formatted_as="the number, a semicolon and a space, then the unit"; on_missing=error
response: 206; mmHg
